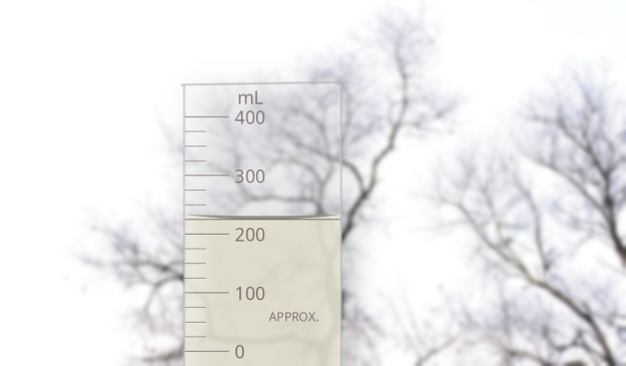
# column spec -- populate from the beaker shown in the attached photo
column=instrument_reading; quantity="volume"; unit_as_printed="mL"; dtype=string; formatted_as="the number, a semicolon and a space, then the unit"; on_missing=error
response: 225; mL
